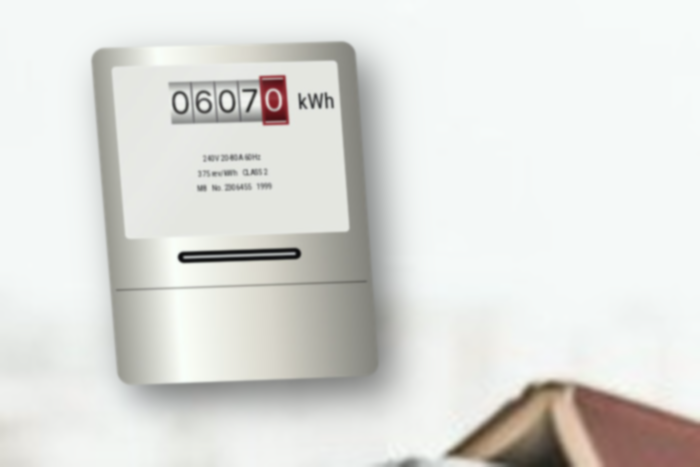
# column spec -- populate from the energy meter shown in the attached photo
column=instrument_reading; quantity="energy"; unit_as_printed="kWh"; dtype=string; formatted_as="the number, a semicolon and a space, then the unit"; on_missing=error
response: 607.0; kWh
